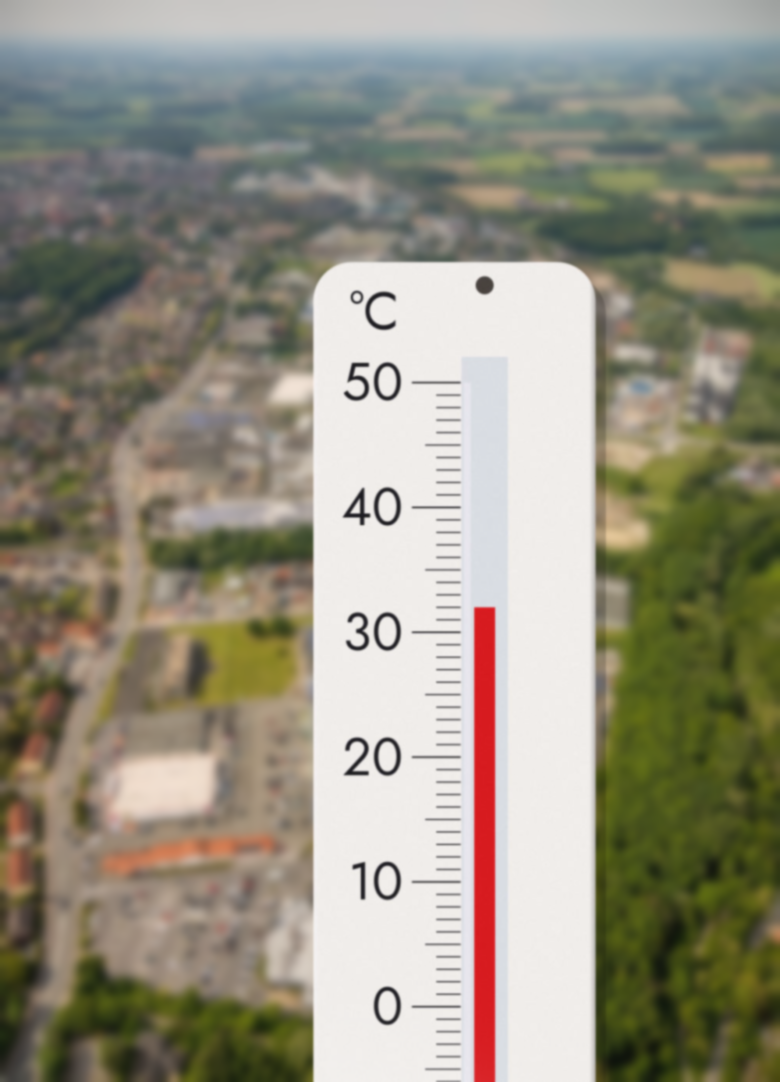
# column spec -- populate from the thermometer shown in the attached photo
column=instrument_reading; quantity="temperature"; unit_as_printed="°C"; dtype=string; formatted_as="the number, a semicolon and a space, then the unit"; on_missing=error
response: 32; °C
